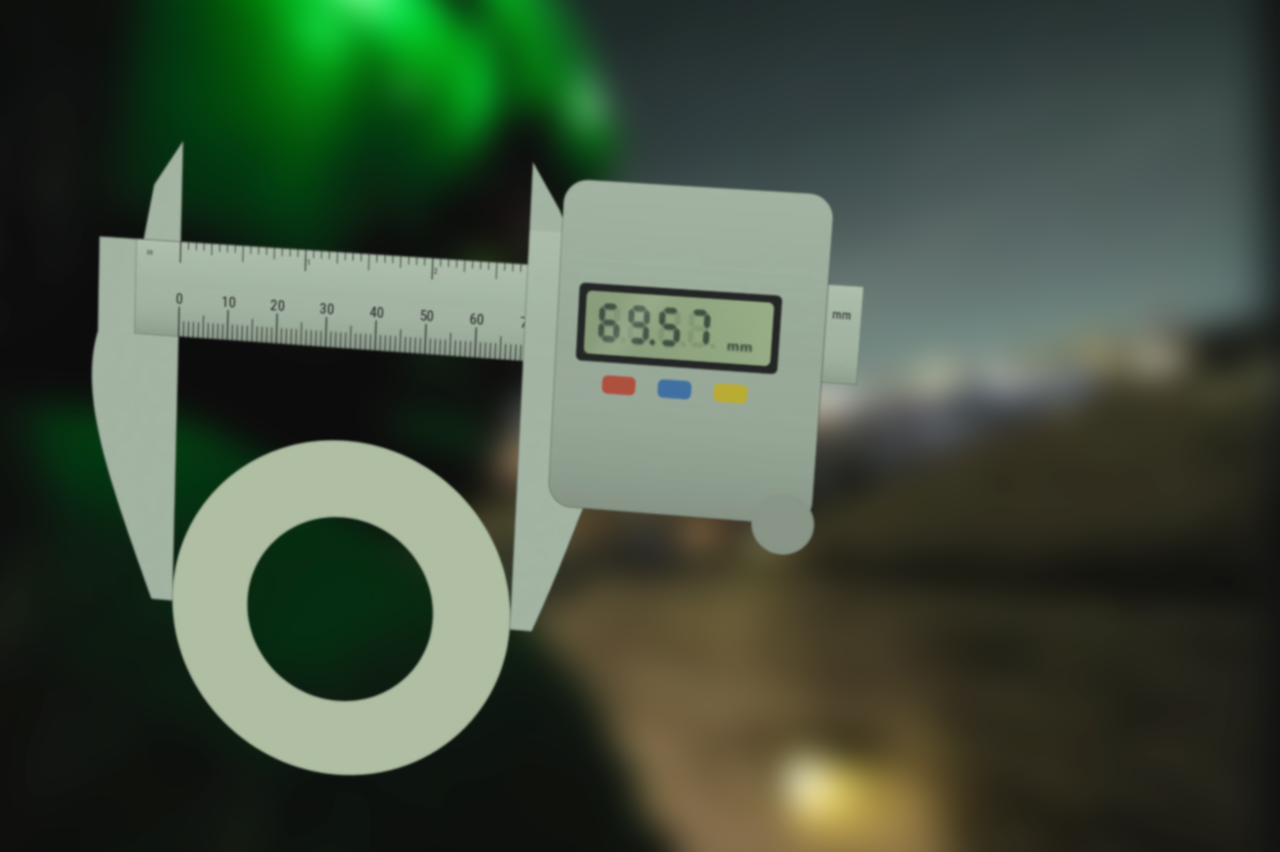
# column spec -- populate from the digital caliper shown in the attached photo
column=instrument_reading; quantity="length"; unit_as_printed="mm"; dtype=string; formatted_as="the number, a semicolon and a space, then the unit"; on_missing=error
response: 69.57; mm
